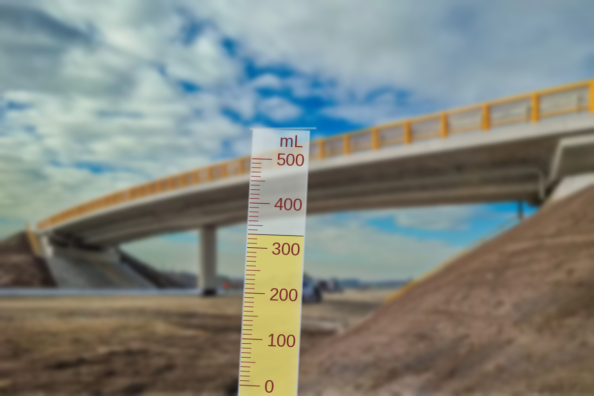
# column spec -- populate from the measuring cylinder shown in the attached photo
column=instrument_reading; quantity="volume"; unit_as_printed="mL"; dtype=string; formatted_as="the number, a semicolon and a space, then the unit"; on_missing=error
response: 330; mL
